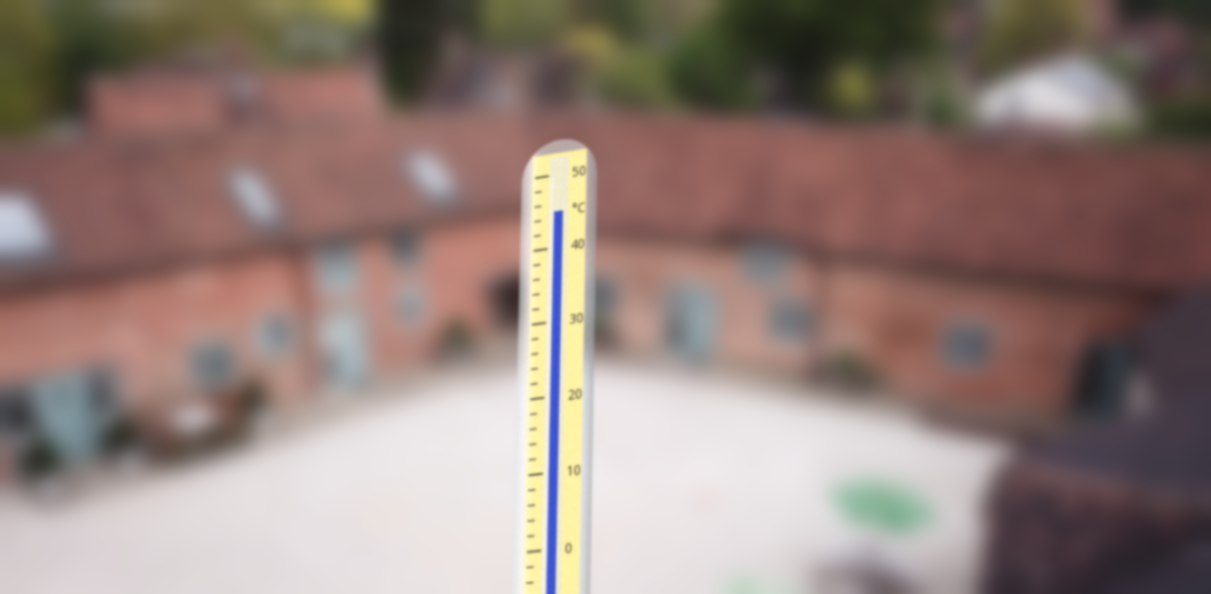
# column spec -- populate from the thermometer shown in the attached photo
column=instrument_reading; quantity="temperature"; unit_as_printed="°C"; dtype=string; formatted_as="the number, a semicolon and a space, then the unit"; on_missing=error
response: 45; °C
